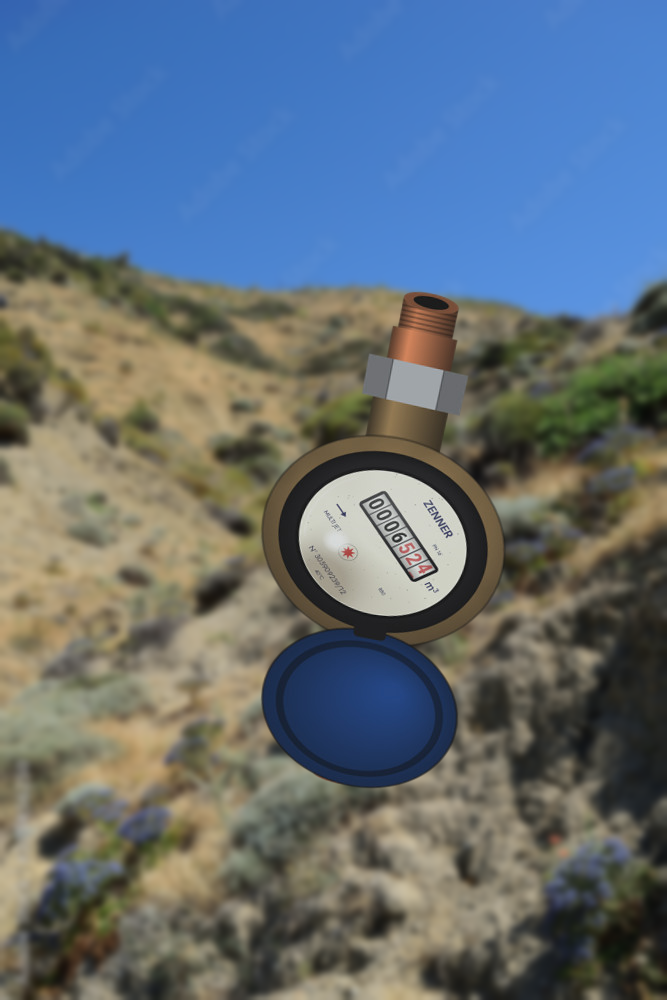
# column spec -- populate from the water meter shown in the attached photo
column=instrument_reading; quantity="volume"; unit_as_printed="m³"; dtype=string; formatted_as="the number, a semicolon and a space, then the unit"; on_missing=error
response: 6.524; m³
